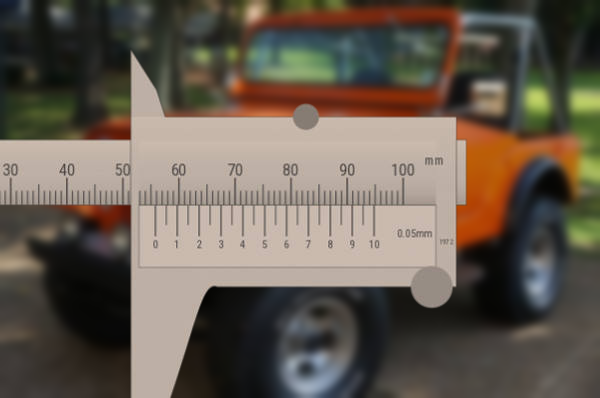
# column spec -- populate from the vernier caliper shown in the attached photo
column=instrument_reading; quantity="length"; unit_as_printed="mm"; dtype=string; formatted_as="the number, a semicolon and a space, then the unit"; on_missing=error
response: 55.8; mm
